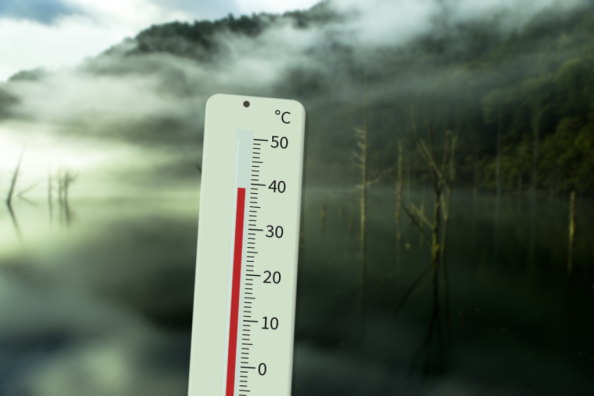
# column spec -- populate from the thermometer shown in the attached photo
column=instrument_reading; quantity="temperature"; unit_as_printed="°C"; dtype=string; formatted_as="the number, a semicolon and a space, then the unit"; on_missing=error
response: 39; °C
